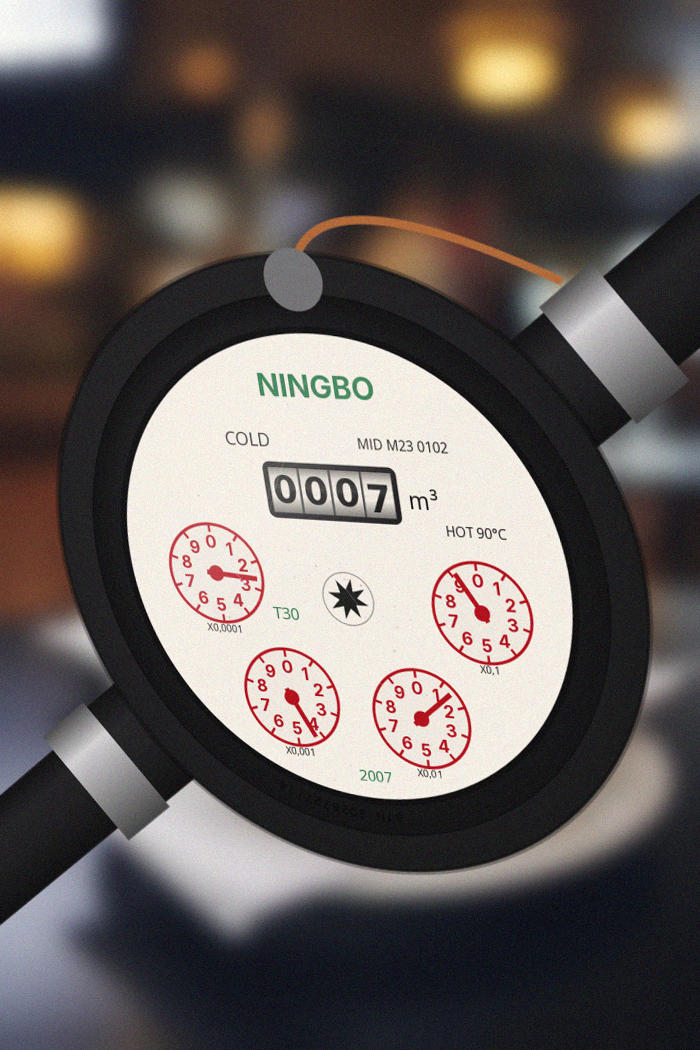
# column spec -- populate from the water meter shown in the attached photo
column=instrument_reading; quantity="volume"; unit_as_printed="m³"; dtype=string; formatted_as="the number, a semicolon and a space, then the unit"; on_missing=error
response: 6.9142; m³
